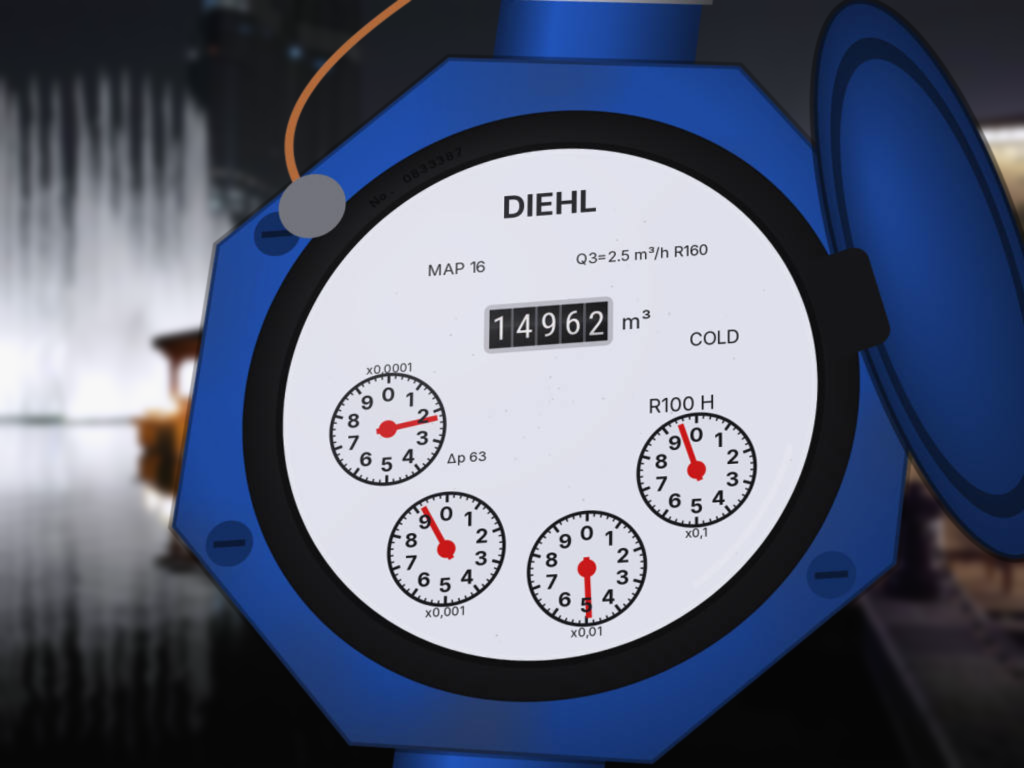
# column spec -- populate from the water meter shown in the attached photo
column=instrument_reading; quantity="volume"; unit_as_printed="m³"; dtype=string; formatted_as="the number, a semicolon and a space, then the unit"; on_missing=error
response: 14961.9492; m³
